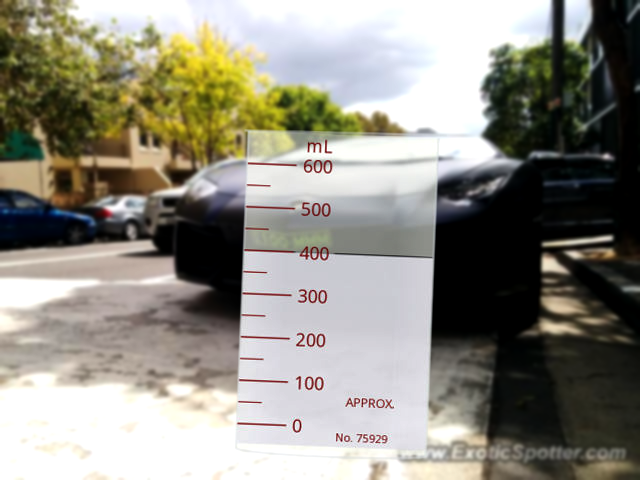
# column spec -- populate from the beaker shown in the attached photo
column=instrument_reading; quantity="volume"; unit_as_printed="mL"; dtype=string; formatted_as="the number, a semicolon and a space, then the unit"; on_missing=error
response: 400; mL
